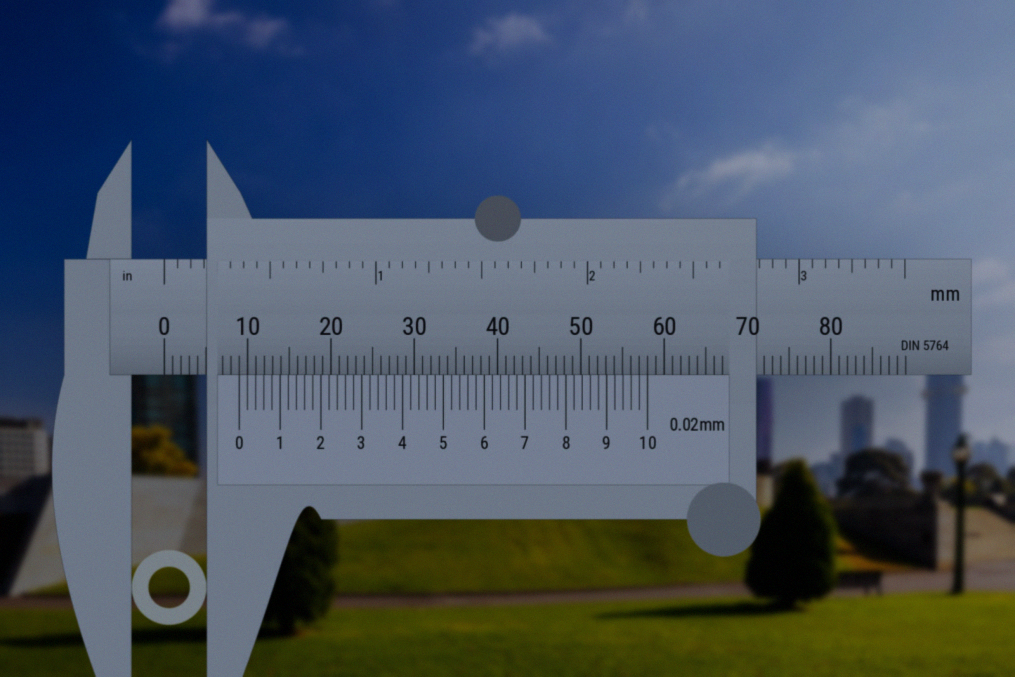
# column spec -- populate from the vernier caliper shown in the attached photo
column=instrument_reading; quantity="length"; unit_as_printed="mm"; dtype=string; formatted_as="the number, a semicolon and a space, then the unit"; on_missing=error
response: 9.0; mm
